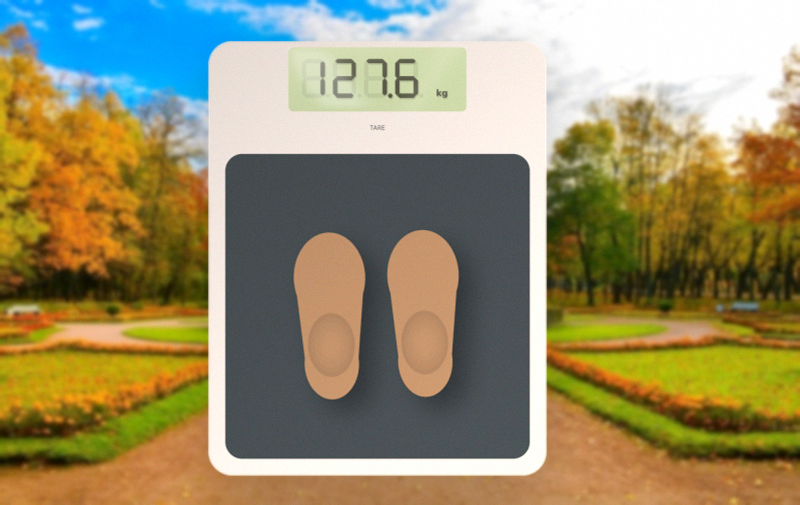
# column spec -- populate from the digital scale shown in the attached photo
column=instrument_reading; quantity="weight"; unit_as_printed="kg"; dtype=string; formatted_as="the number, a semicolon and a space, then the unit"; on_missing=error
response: 127.6; kg
